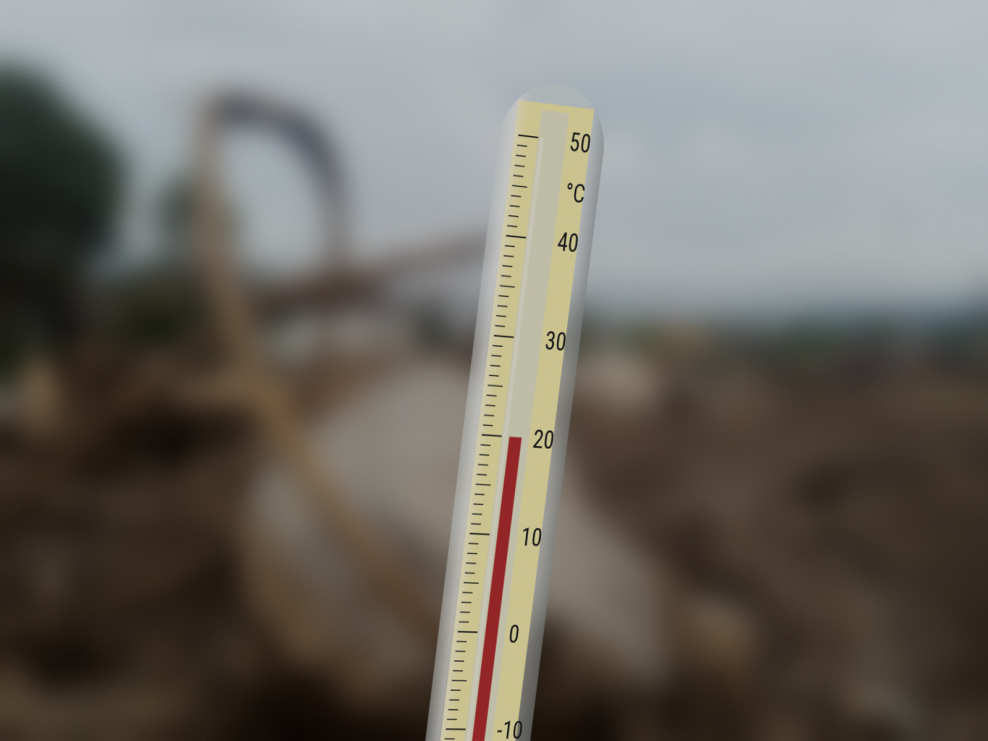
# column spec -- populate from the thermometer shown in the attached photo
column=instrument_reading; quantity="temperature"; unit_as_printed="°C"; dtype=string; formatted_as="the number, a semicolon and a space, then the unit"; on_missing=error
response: 20; °C
